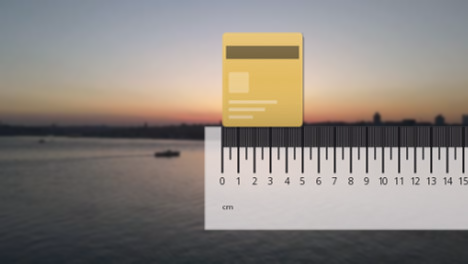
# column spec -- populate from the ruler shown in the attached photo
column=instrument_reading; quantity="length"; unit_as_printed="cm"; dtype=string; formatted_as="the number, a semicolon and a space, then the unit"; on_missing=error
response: 5; cm
